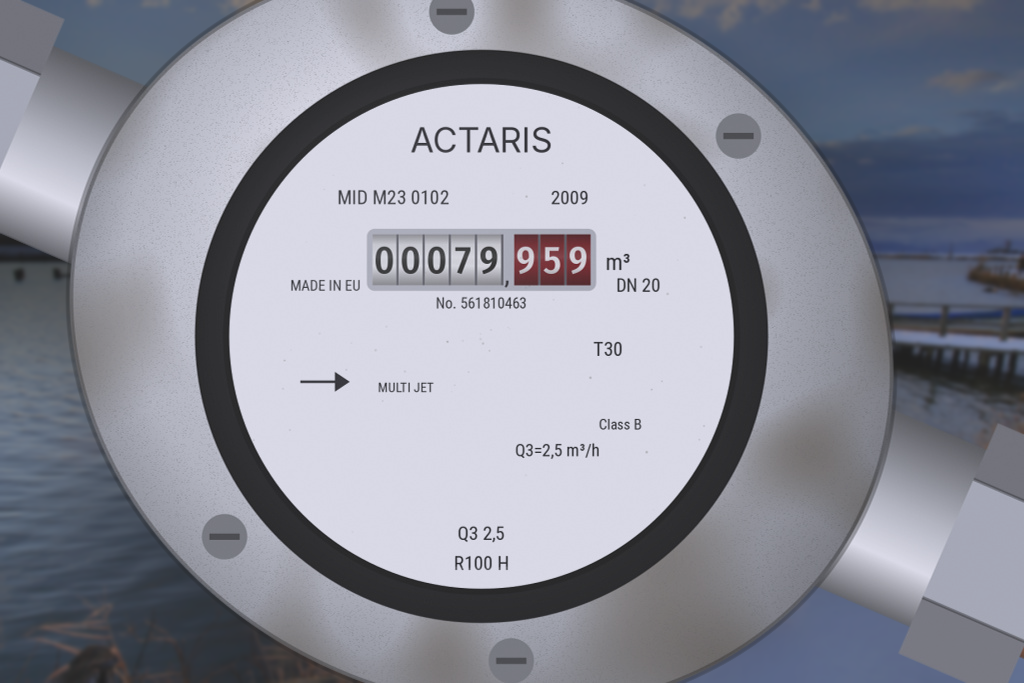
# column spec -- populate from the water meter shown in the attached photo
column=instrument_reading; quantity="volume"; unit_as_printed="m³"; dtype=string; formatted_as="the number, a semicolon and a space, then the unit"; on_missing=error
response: 79.959; m³
